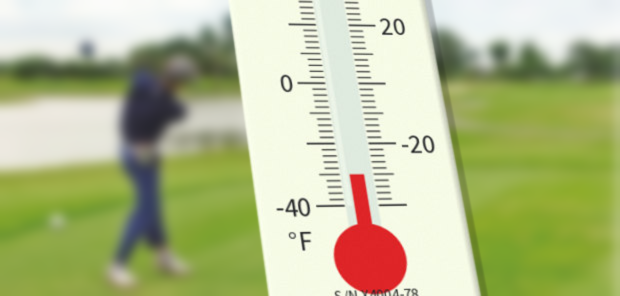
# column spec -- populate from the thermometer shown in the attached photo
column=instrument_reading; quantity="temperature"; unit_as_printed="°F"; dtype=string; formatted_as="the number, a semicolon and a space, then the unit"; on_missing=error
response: -30; °F
